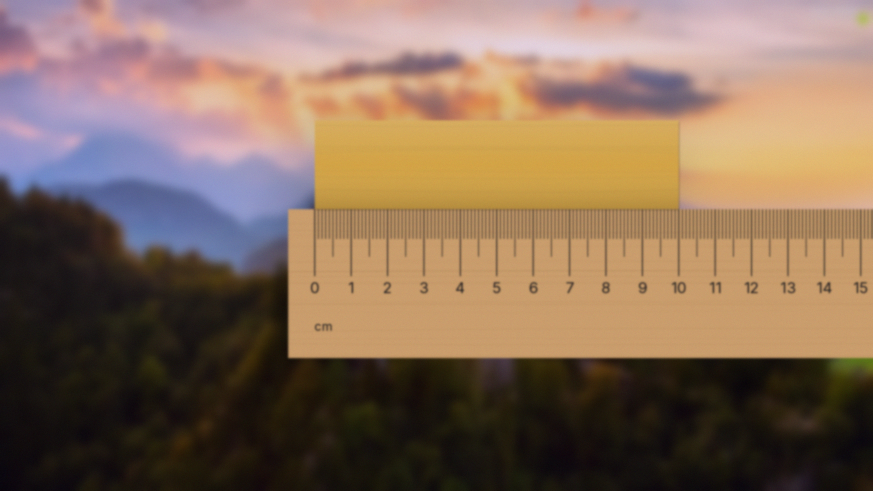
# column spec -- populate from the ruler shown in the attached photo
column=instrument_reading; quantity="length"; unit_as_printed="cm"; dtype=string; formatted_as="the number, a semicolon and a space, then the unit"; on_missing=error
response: 10; cm
